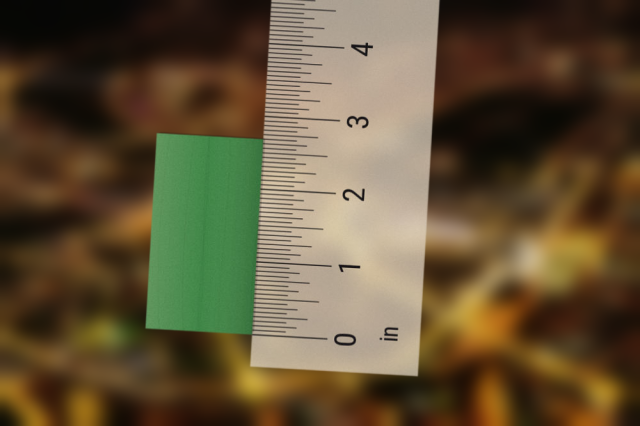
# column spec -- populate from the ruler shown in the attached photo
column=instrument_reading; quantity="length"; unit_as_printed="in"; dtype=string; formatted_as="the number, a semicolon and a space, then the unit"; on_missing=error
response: 2.6875; in
